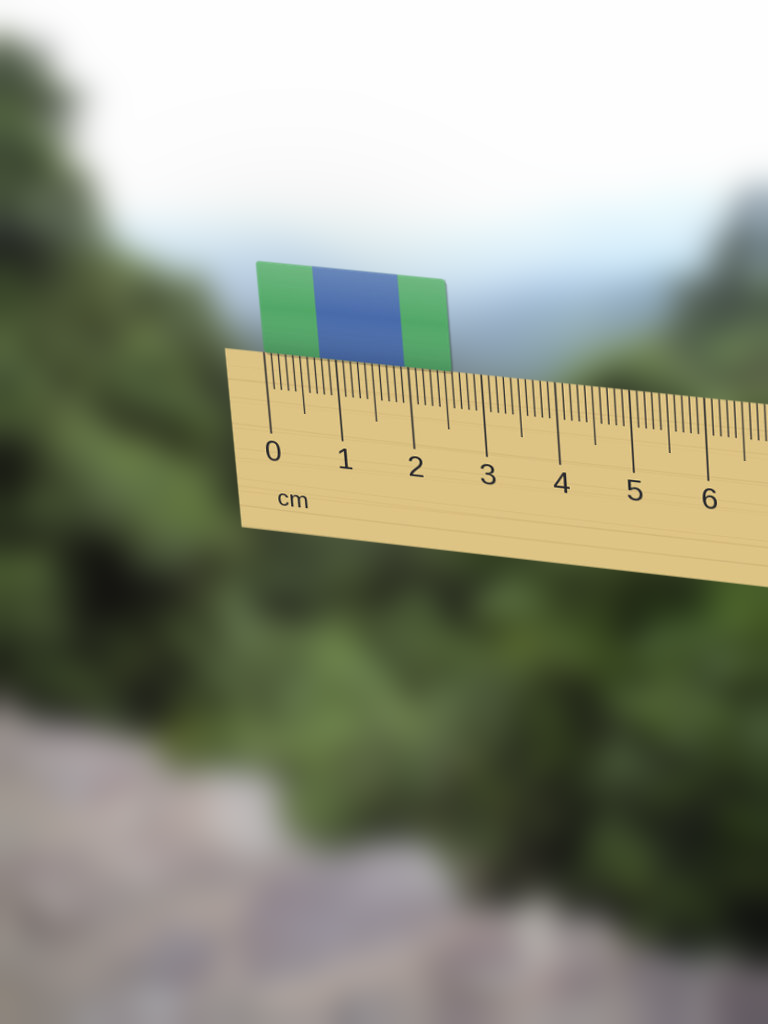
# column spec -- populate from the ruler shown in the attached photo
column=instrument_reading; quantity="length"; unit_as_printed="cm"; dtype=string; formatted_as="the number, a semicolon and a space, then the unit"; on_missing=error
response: 2.6; cm
